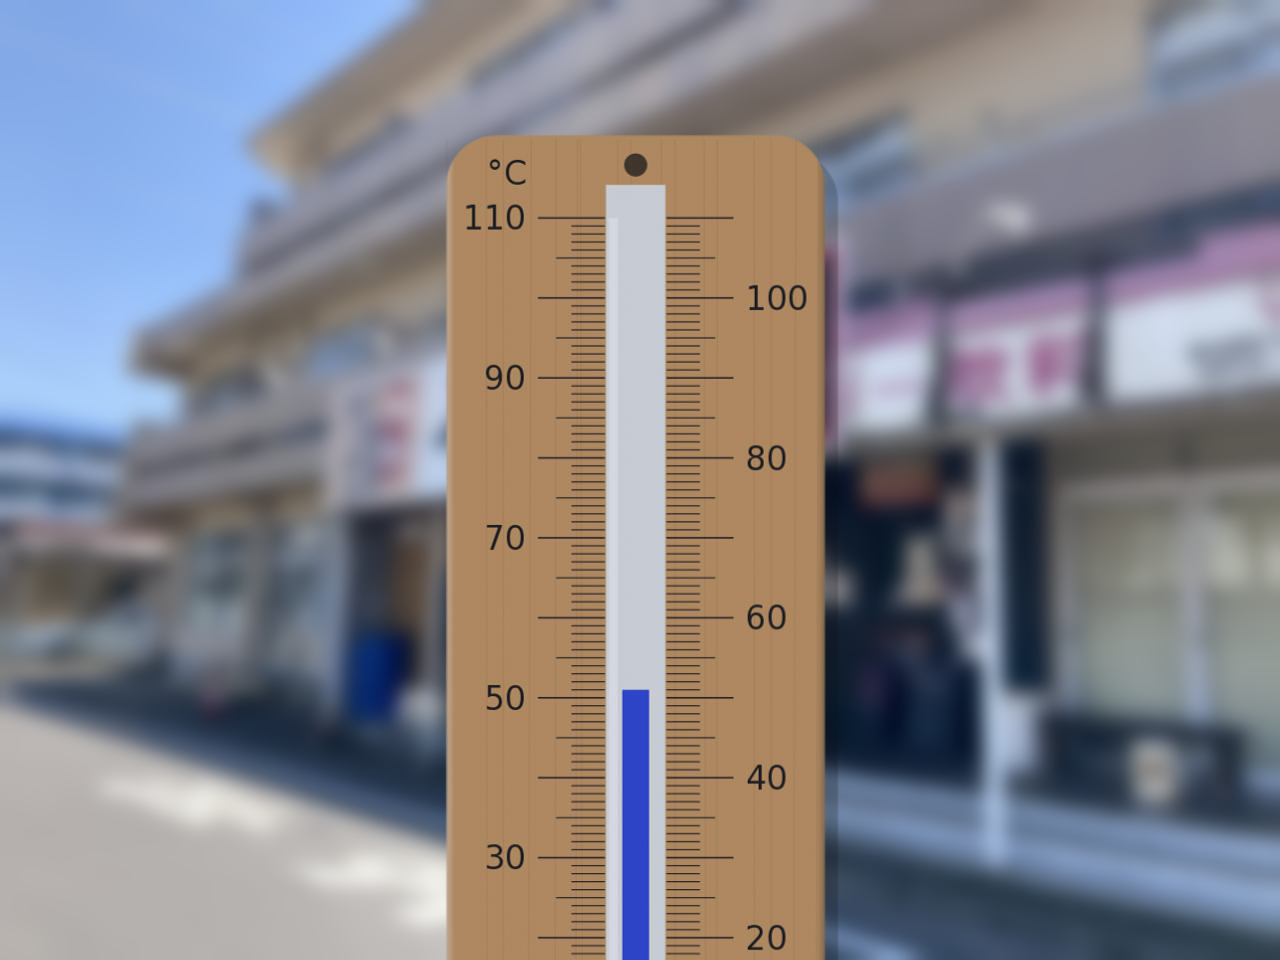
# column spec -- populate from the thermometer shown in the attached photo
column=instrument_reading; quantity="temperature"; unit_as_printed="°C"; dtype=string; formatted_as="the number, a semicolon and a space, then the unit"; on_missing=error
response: 51; °C
